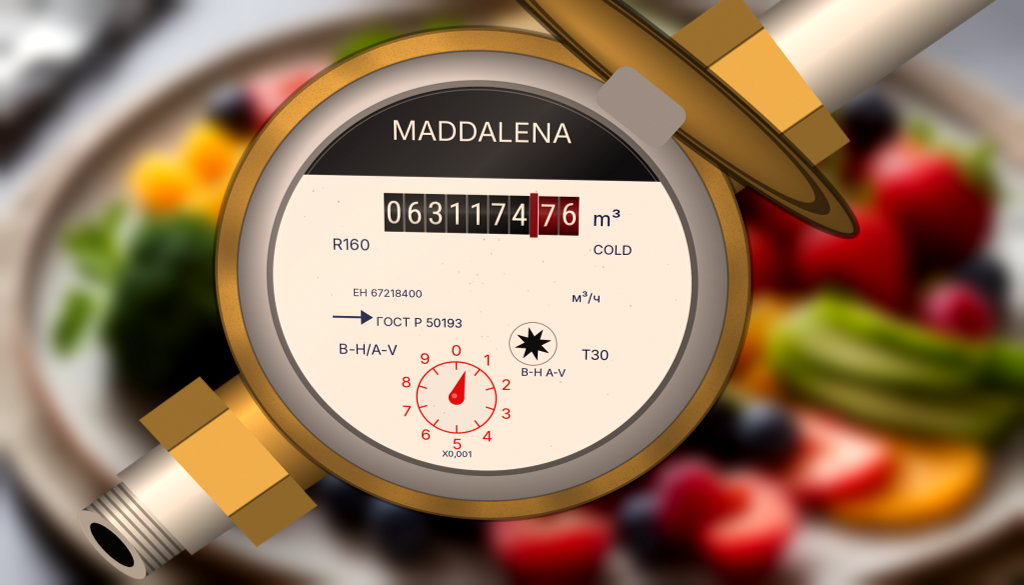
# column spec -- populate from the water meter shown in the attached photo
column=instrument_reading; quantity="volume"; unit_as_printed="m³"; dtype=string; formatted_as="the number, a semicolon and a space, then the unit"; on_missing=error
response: 631174.760; m³
